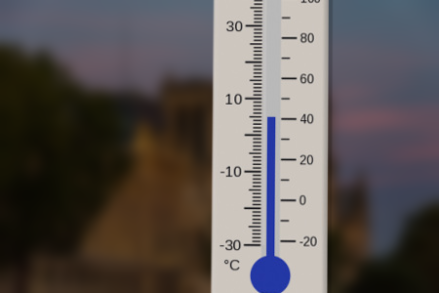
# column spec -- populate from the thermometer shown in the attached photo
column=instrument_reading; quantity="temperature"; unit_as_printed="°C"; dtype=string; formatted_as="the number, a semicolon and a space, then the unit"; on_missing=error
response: 5; °C
